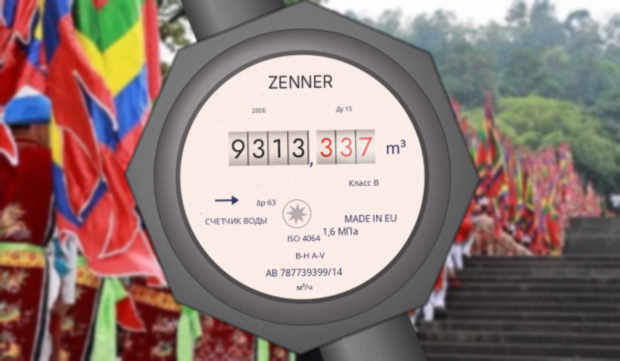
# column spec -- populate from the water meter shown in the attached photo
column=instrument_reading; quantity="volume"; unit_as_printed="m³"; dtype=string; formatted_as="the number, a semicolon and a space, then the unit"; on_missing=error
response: 9313.337; m³
